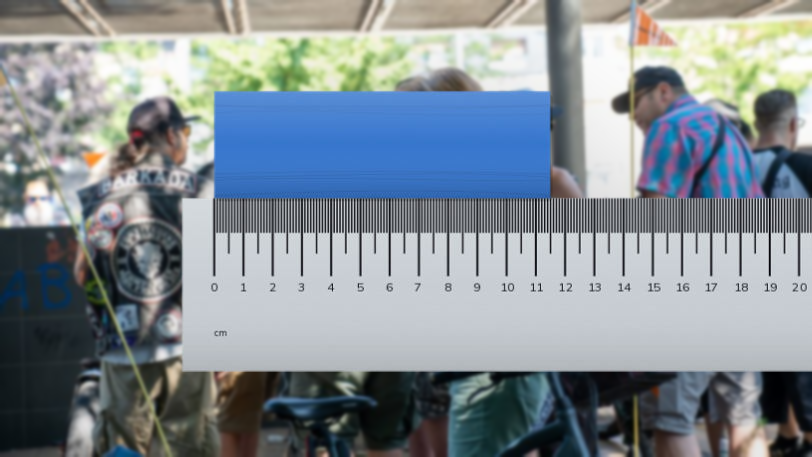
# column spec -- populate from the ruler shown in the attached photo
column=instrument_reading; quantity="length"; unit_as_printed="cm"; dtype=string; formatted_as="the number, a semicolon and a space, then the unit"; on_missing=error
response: 11.5; cm
